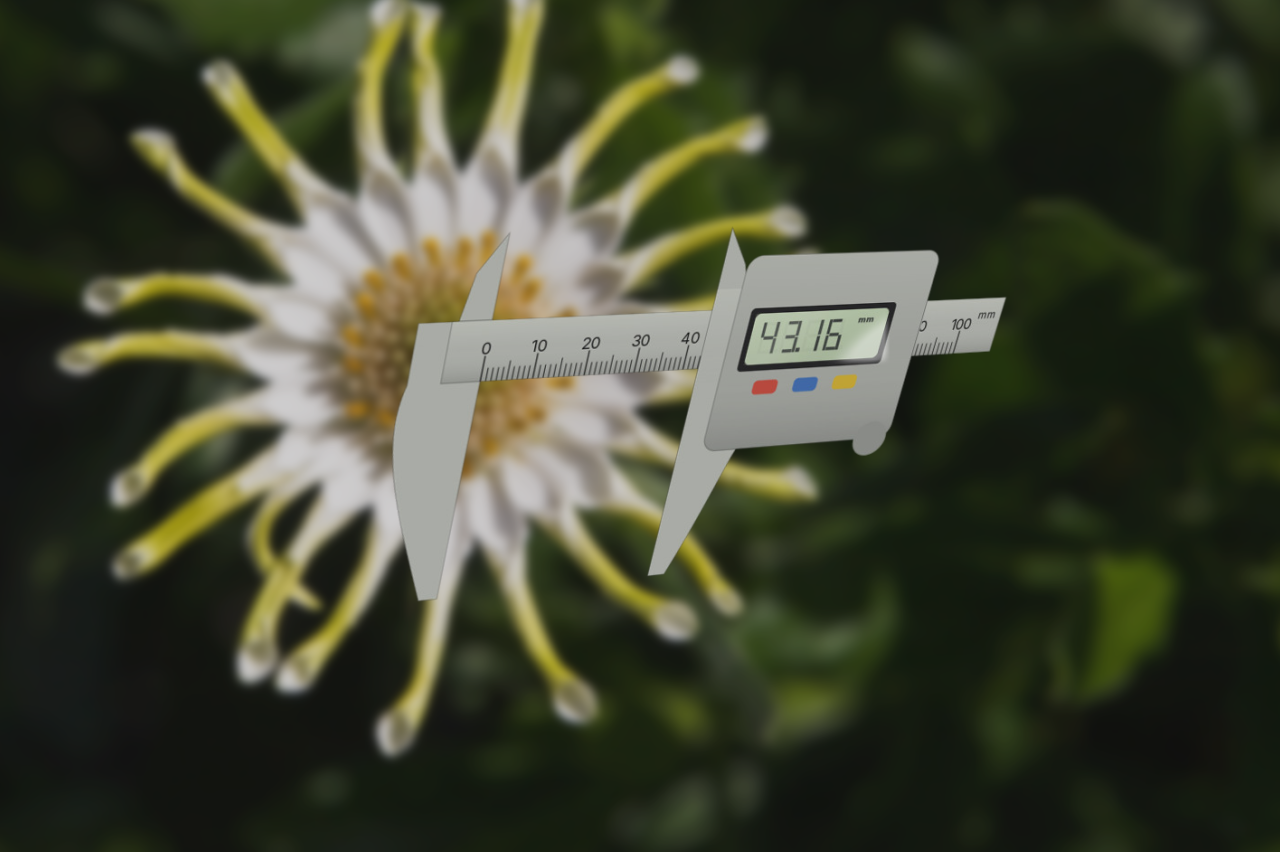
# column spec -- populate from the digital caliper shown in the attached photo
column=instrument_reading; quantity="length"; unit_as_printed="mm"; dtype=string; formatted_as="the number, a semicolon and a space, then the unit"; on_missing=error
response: 43.16; mm
